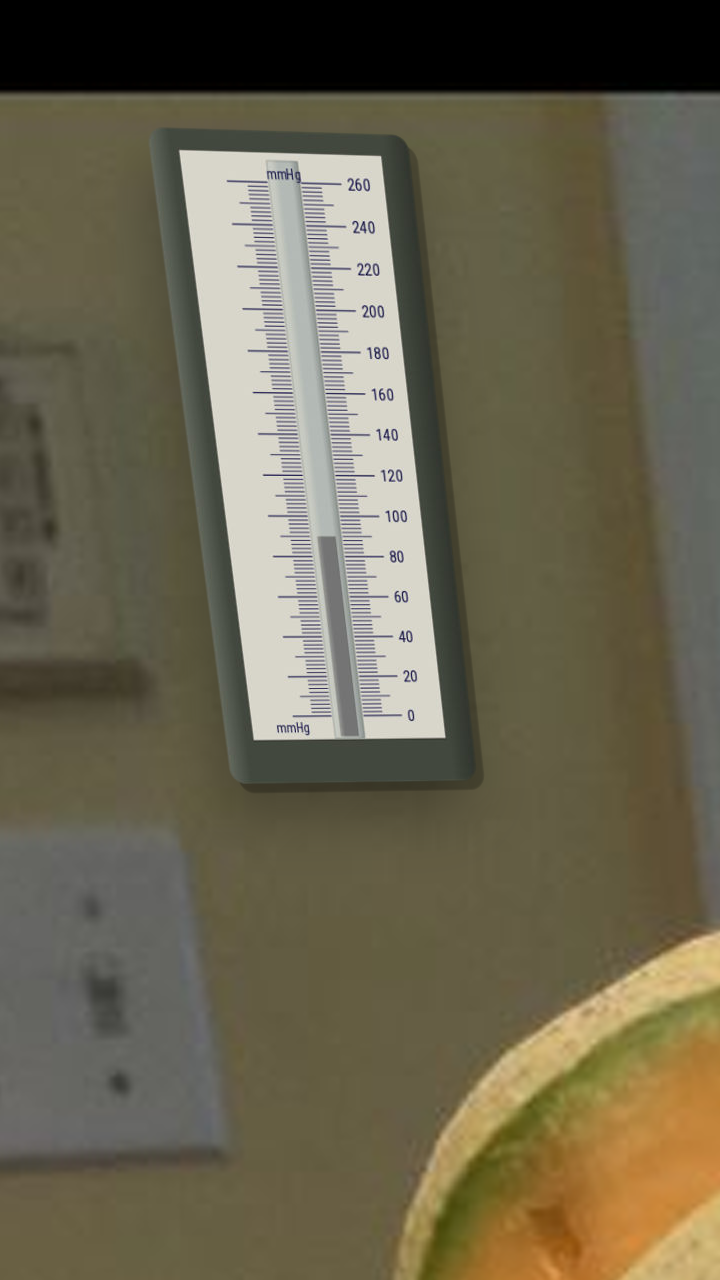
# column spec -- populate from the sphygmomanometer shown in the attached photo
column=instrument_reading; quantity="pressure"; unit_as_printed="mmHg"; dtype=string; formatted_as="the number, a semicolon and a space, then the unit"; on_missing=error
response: 90; mmHg
